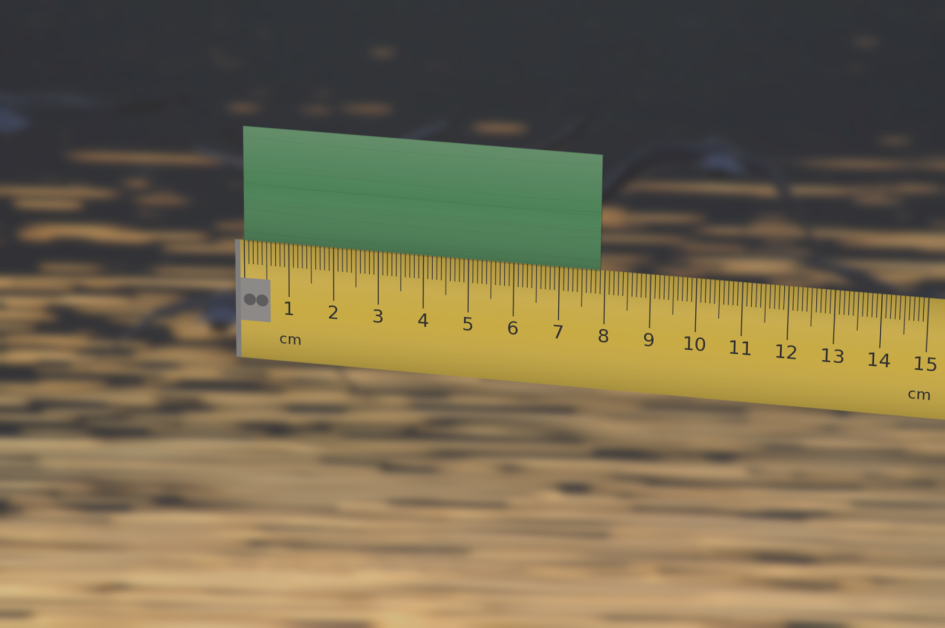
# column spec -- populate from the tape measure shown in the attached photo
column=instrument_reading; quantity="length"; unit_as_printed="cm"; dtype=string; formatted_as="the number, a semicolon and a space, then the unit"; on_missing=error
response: 7.9; cm
